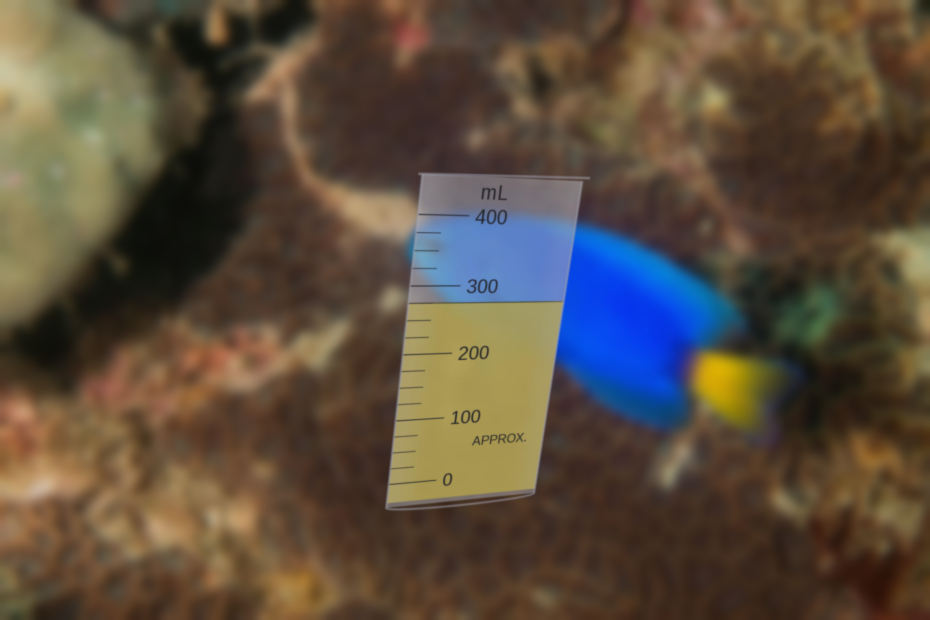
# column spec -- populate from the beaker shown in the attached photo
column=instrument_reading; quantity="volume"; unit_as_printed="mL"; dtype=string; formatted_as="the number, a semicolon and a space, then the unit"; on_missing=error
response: 275; mL
